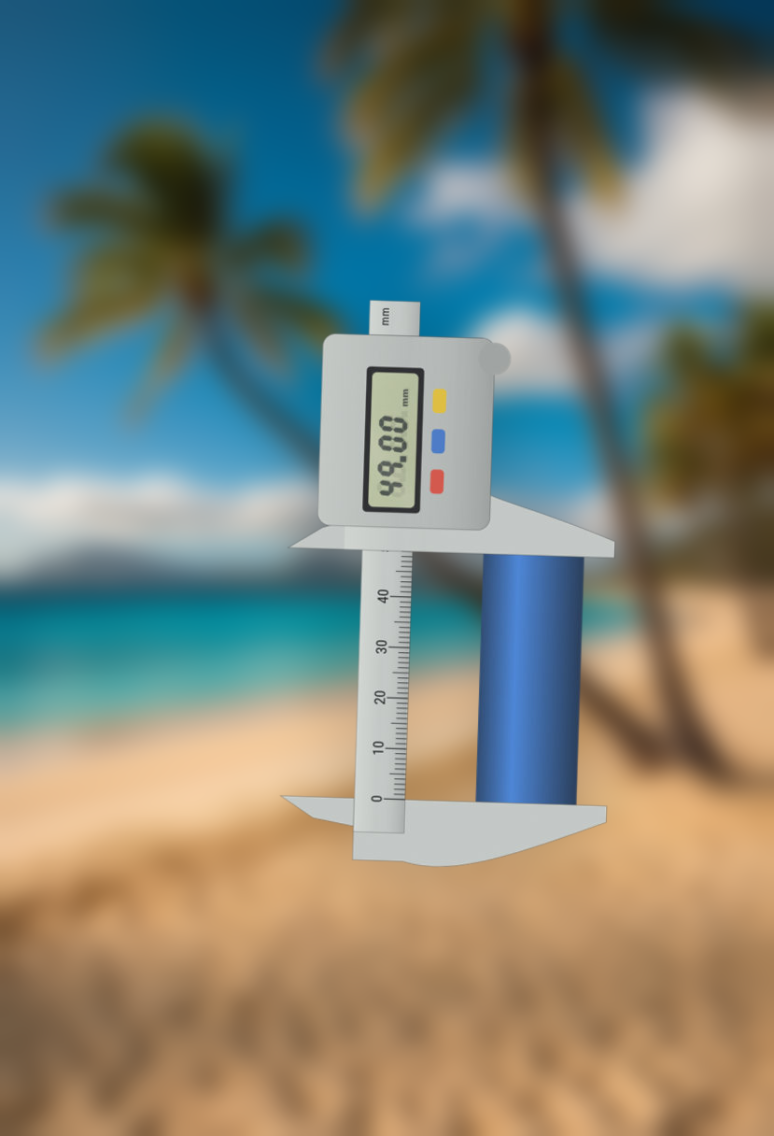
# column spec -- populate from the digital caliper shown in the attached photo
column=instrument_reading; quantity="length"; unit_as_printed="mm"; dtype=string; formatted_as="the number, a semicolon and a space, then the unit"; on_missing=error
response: 49.00; mm
